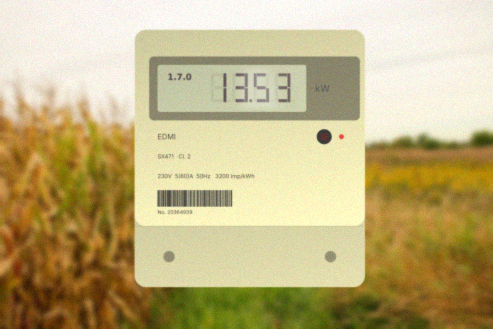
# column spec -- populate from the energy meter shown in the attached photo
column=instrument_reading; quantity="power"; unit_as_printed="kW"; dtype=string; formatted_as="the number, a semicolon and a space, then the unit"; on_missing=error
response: 13.53; kW
